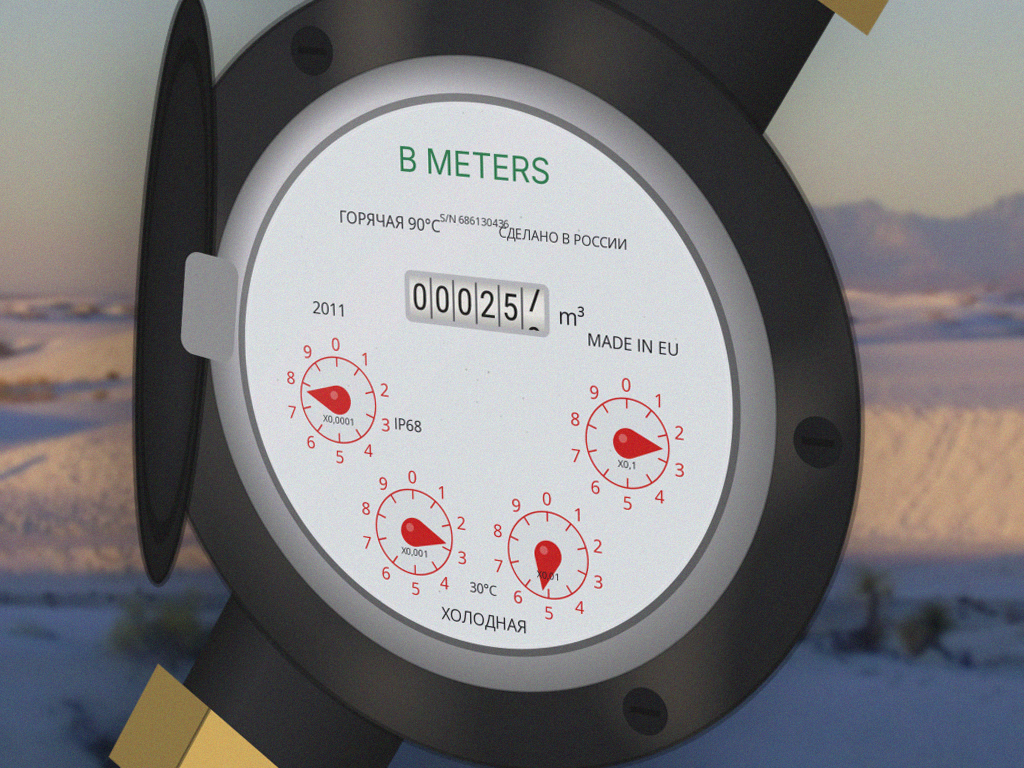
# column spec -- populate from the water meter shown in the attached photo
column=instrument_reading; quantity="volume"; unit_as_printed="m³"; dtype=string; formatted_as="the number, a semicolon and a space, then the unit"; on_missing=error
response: 257.2527; m³
